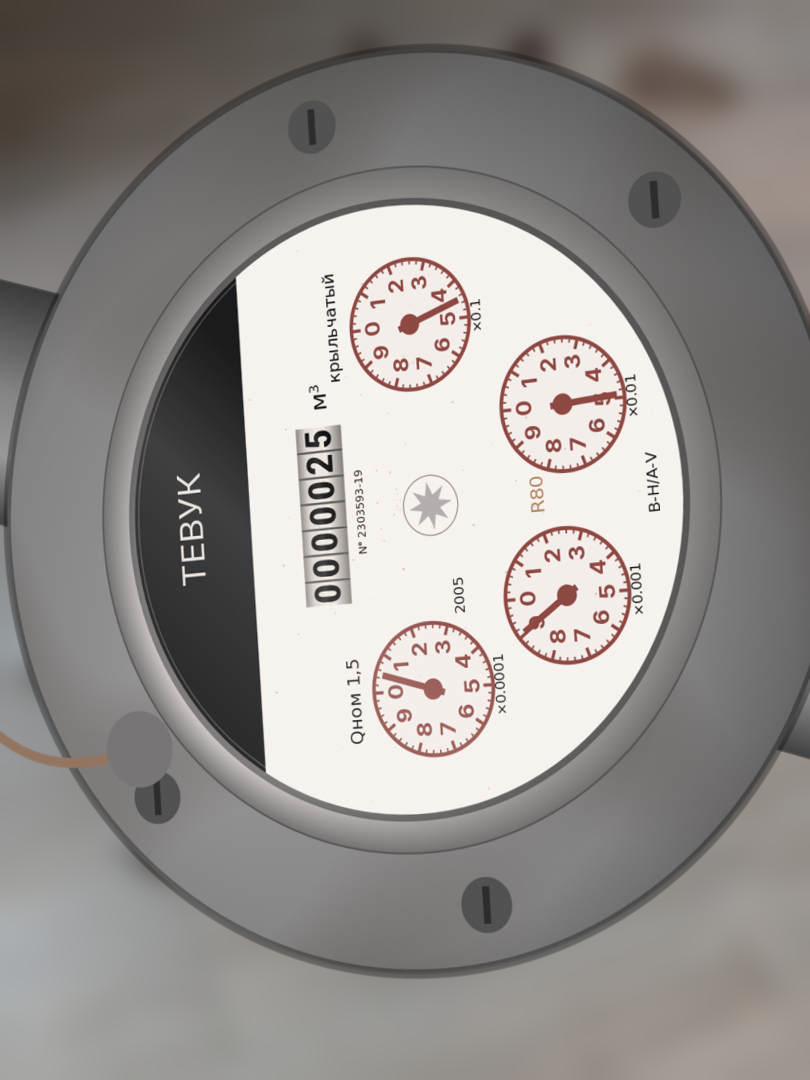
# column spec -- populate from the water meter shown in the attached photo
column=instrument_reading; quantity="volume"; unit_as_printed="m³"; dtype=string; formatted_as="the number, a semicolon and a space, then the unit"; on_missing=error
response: 25.4490; m³
